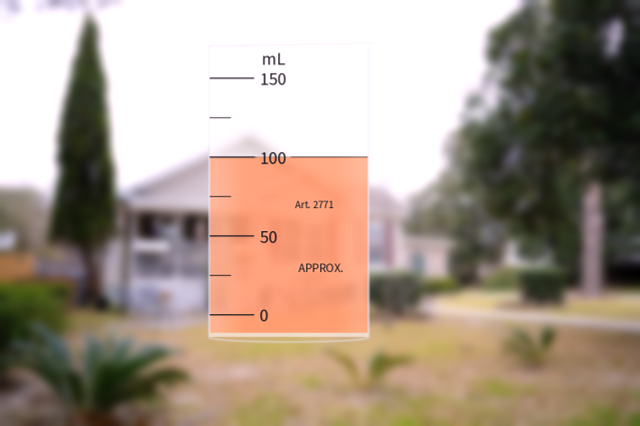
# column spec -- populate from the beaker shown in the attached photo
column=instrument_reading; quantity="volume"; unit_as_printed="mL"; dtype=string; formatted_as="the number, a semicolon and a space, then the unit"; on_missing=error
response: 100; mL
